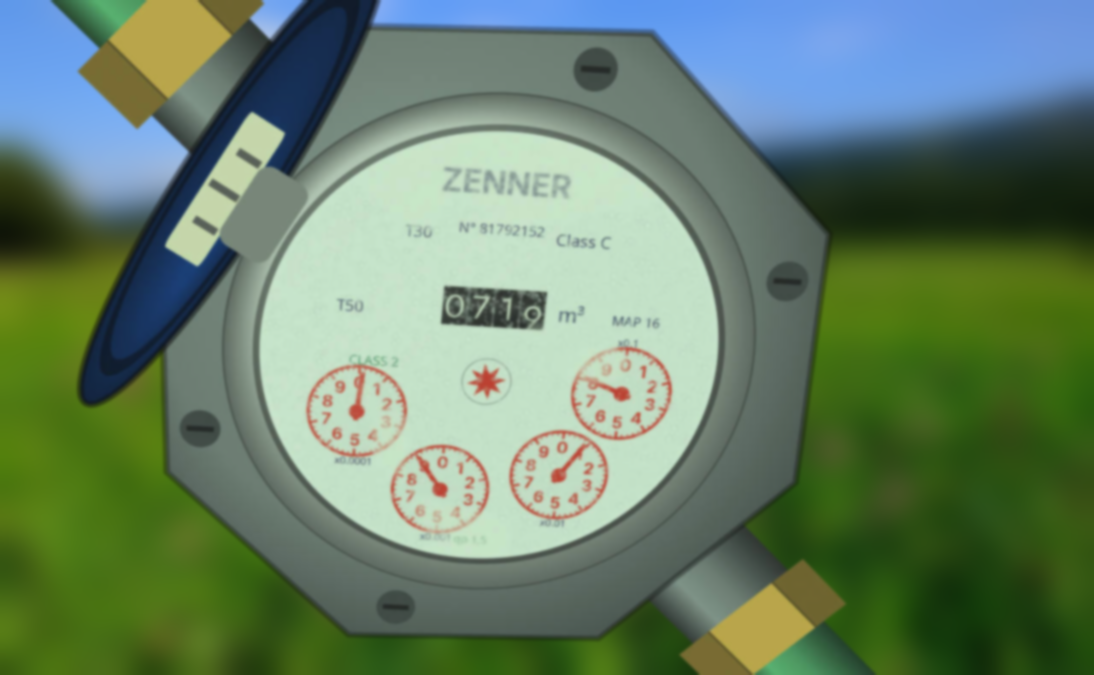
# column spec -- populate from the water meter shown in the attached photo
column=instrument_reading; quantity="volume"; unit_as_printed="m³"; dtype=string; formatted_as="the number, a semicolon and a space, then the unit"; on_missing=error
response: 718.8090; m³
